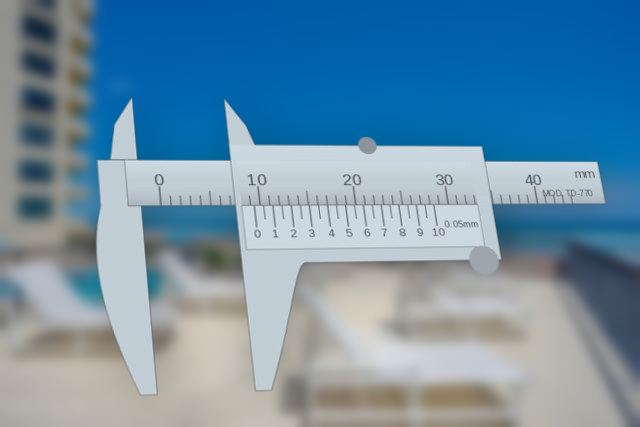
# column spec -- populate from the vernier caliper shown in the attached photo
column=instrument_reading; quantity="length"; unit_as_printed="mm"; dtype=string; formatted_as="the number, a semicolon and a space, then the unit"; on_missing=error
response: 9.4; mm
